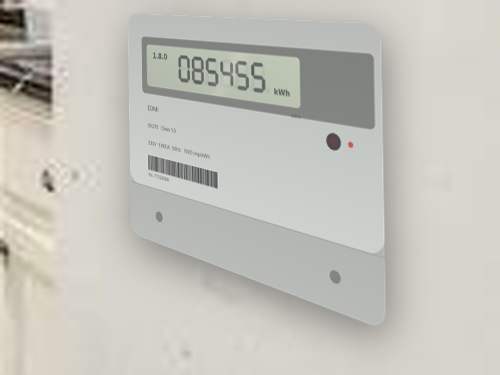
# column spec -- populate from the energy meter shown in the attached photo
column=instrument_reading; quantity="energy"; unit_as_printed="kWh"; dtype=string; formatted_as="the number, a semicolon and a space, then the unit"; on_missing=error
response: 85455; kWh
